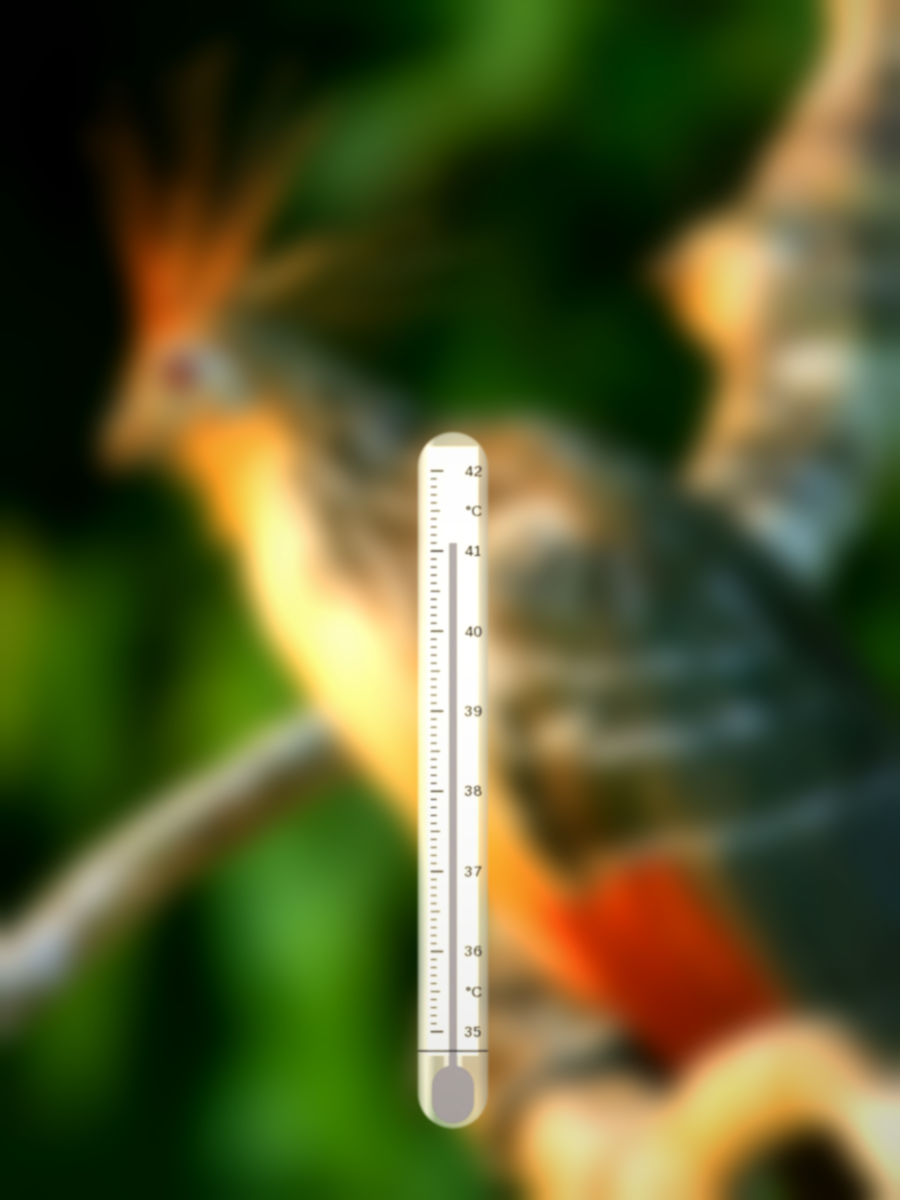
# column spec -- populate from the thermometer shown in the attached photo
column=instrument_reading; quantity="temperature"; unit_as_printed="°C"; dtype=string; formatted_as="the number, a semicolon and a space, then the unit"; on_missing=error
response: 41.1; °C
